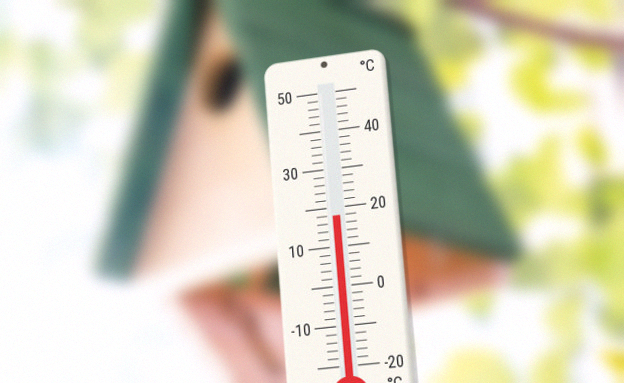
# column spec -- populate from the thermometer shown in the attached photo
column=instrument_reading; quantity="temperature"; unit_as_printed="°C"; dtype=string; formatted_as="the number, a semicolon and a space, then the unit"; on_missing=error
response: 18; °C
